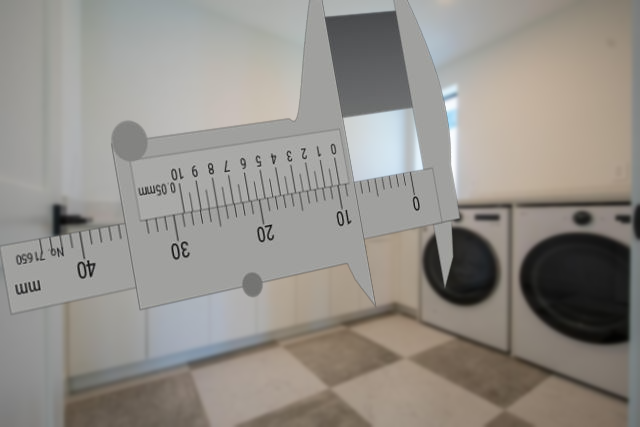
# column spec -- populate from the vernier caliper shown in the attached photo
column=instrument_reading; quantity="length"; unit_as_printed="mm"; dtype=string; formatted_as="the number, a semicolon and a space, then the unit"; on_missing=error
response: 9.8; mm
